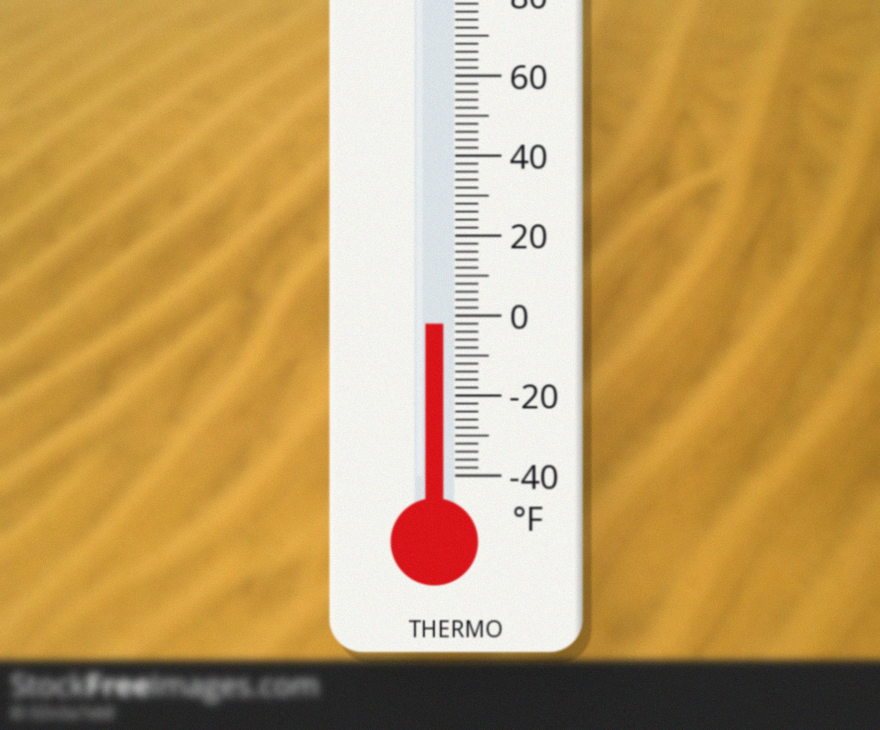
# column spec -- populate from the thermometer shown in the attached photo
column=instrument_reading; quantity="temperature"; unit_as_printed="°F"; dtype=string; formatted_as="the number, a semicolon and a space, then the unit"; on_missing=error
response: -2; °F
